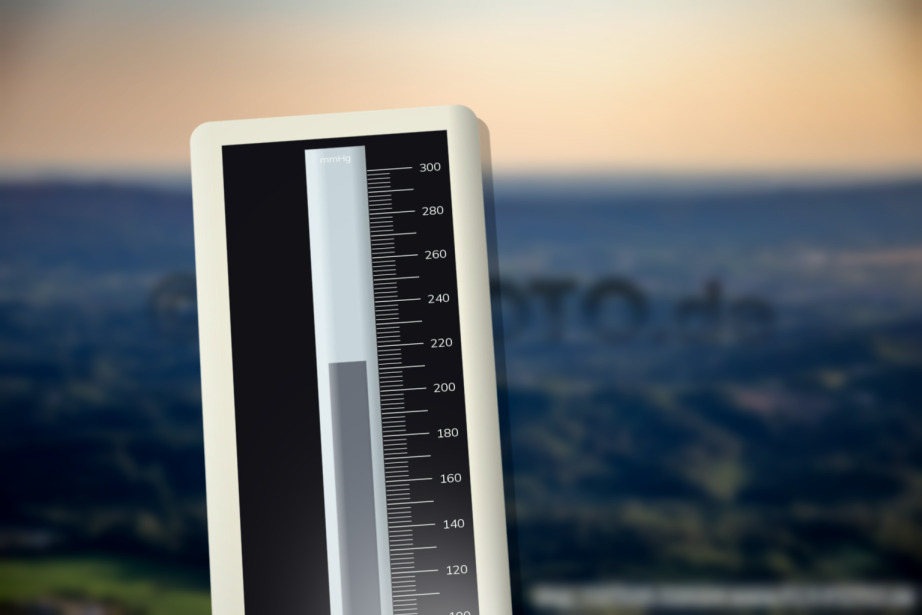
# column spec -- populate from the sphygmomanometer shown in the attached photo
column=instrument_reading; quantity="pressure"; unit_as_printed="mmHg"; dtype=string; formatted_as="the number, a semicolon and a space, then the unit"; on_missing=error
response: 214; mmHg
